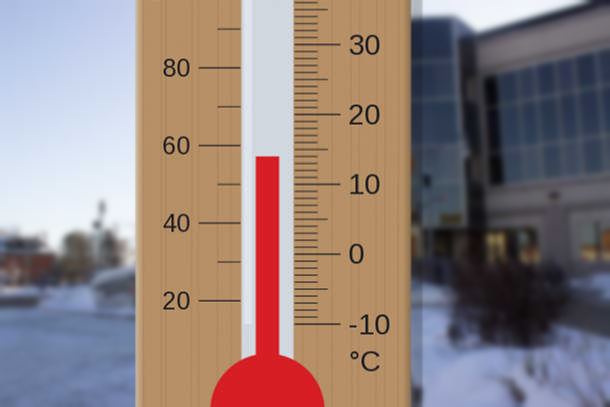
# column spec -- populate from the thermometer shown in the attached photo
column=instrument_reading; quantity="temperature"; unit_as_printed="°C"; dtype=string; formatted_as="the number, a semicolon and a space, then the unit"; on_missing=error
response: 14; °C
